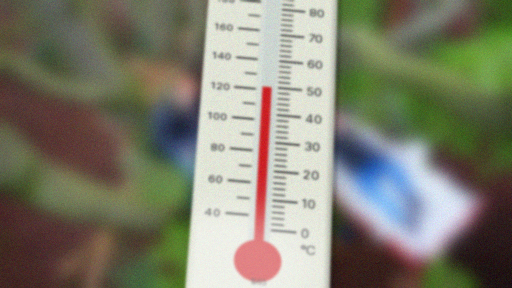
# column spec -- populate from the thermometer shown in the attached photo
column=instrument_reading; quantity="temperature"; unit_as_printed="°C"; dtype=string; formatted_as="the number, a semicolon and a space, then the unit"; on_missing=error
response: 50; °C
